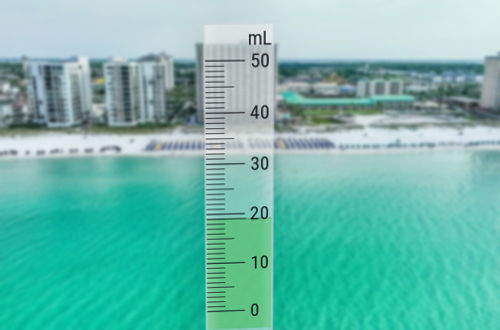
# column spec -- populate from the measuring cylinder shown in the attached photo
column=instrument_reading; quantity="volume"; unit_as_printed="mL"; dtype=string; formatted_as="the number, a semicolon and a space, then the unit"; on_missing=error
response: 19; mL
